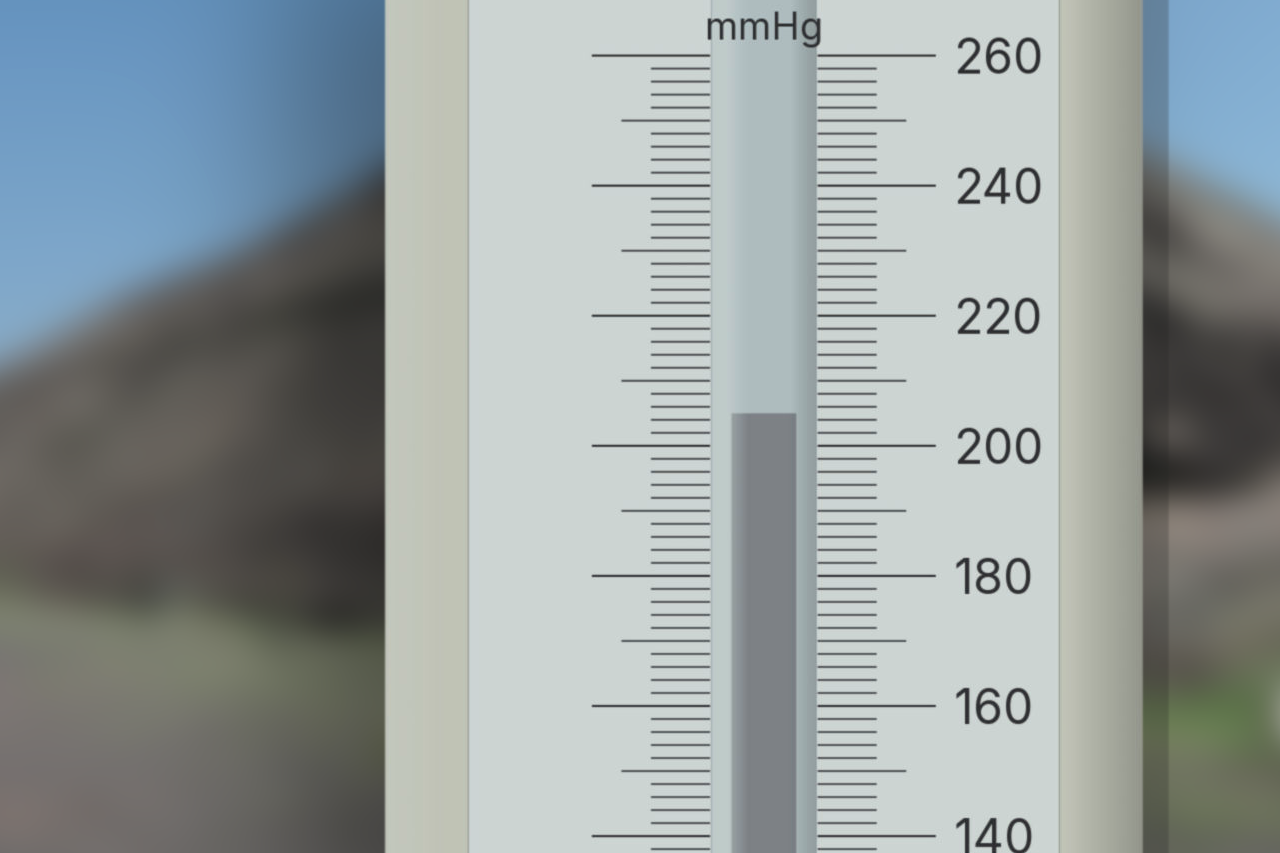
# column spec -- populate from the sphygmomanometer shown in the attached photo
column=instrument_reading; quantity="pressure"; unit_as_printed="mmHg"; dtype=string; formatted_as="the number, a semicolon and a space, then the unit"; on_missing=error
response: 205; mmHg
